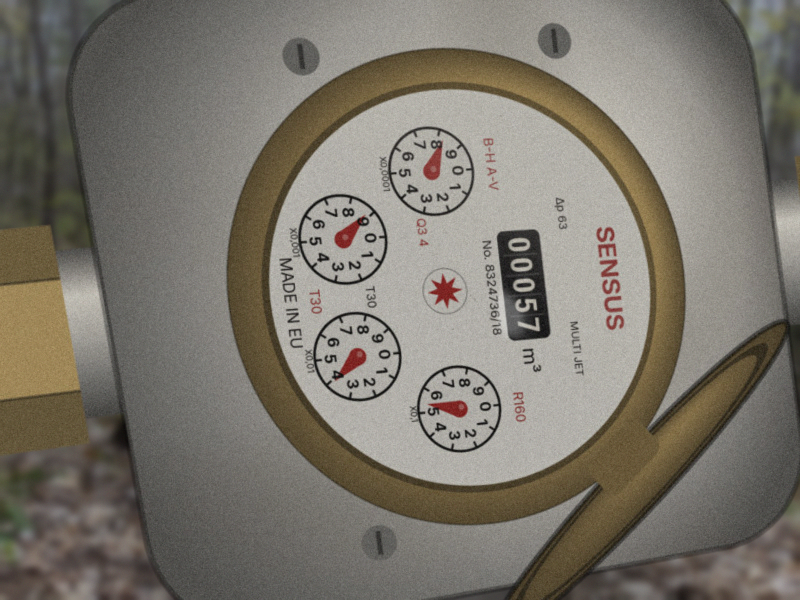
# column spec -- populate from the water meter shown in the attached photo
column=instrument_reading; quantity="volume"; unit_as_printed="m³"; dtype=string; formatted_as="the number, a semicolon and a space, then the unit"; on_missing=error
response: 57.5388; m³
